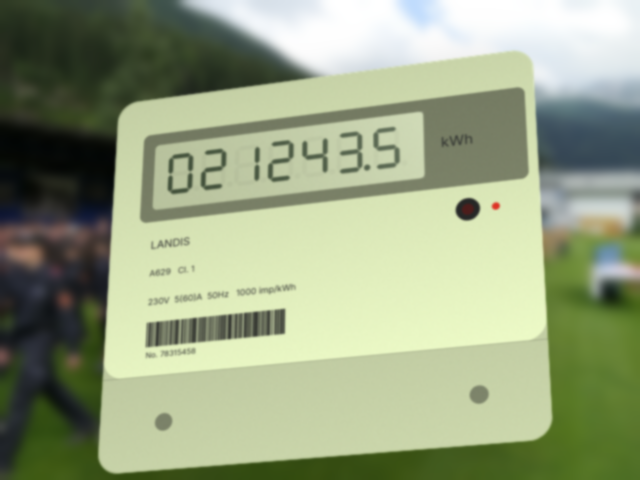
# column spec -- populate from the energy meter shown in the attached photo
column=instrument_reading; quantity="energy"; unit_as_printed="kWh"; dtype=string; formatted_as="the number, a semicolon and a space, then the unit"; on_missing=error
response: 21243.5; kWh
